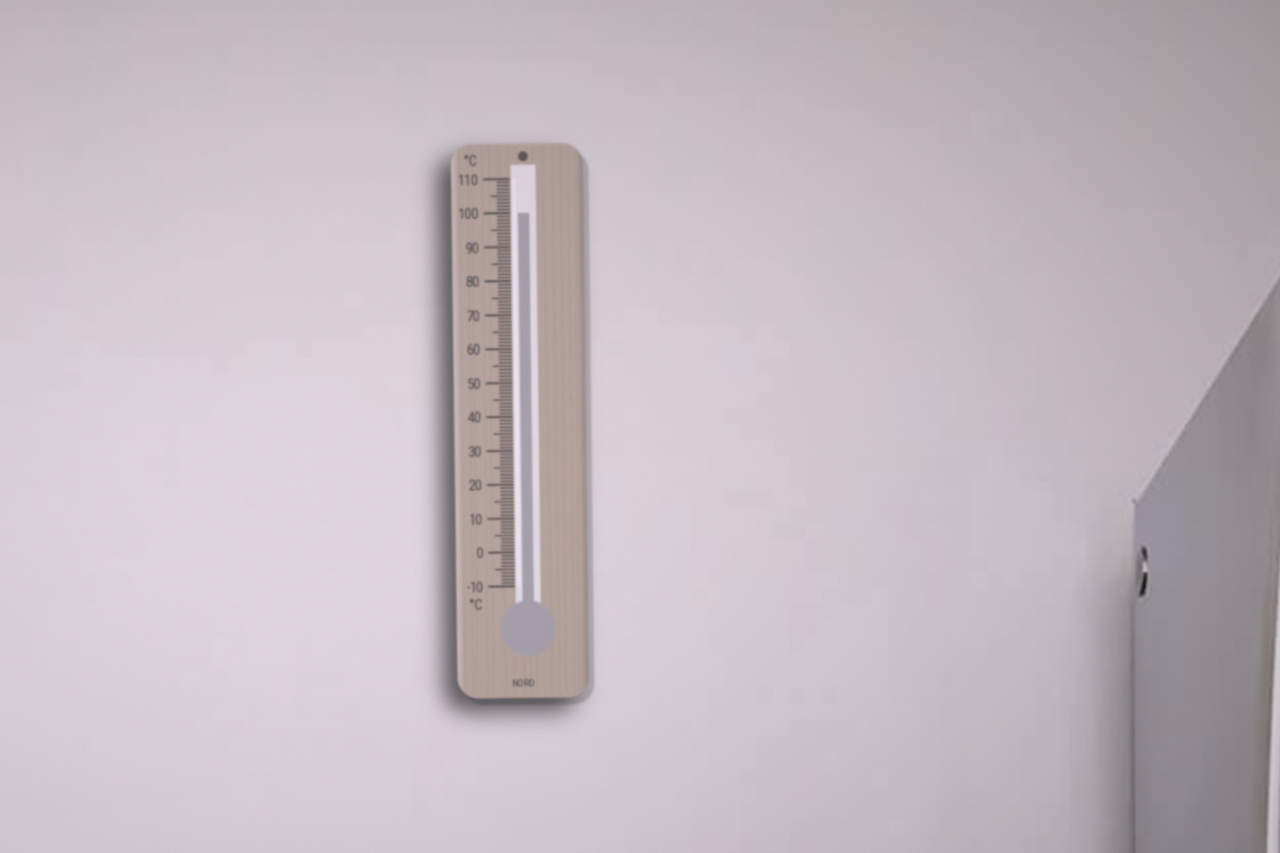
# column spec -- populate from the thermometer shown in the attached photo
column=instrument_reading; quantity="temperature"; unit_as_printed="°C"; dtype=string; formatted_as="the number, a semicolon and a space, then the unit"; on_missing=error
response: 100; °C
